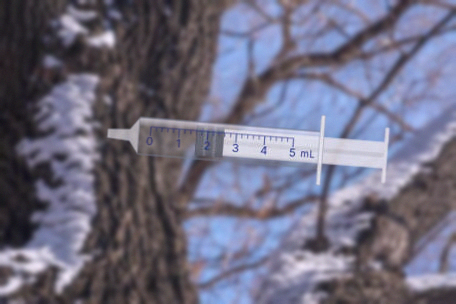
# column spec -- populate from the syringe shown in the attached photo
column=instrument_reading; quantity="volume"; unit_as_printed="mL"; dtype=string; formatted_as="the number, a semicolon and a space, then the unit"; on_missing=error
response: 1.6; mL
